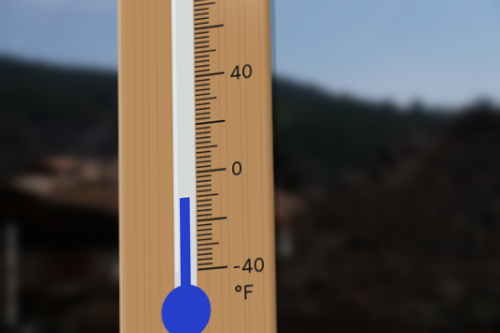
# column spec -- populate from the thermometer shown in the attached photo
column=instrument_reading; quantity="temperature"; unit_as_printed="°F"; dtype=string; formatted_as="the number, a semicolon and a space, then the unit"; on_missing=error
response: -10; °F
